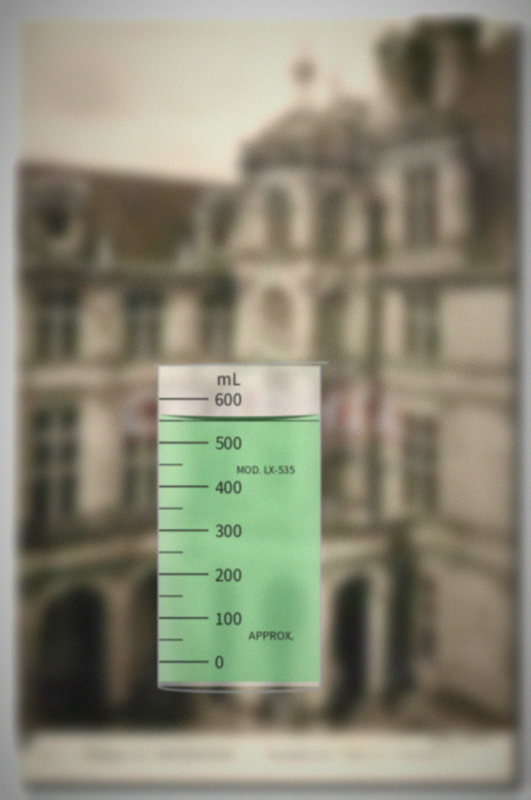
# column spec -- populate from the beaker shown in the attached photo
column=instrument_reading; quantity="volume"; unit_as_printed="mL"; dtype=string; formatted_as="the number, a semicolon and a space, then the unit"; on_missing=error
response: 550; mL
